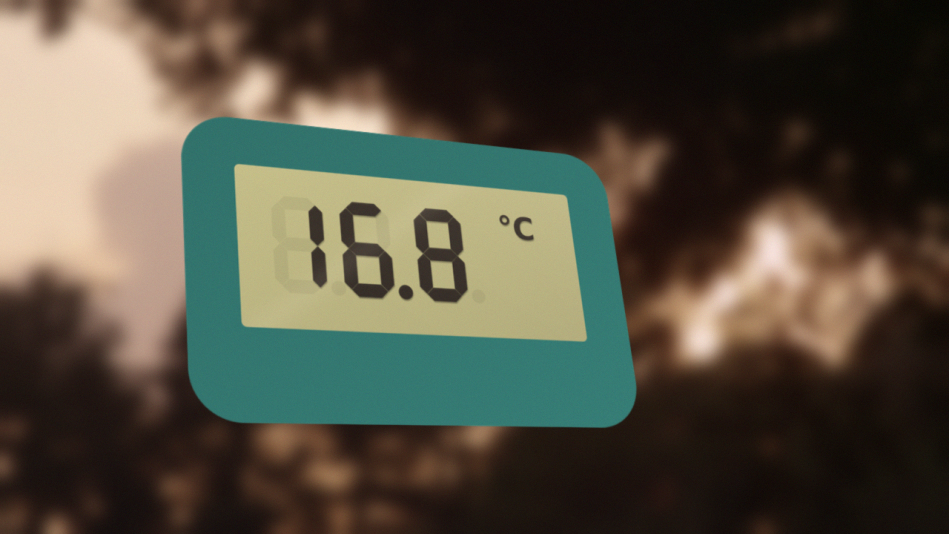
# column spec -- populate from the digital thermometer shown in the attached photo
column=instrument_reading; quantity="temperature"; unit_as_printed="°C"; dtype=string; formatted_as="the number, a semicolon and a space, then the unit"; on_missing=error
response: 16.8; °C
